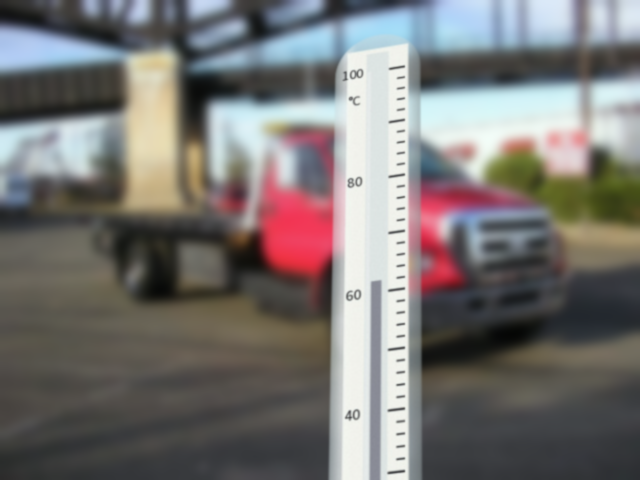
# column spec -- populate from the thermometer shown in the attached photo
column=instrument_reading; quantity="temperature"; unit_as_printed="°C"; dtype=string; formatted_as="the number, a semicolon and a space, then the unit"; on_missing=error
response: 62; °C
